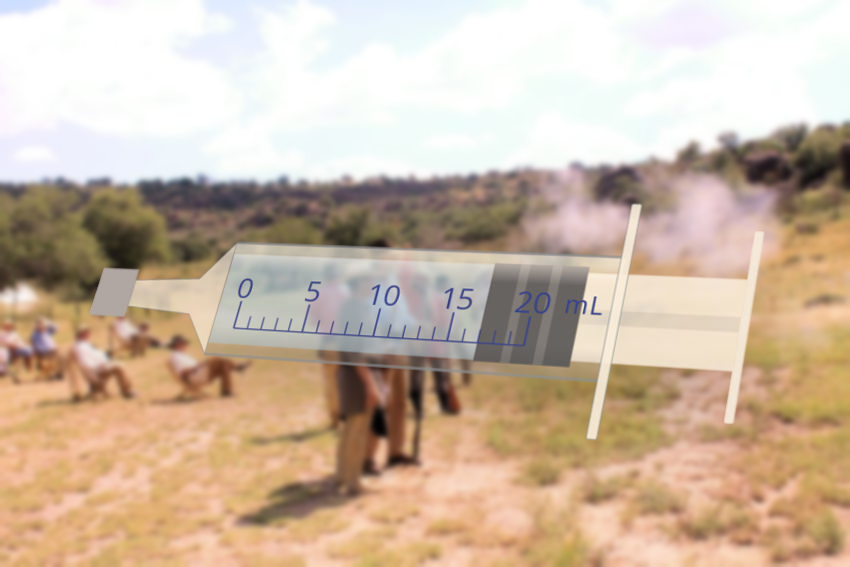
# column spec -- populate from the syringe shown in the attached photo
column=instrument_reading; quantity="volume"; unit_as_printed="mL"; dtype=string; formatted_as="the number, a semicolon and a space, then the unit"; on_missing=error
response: 17; mL
